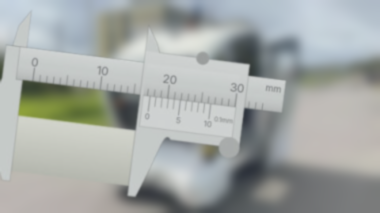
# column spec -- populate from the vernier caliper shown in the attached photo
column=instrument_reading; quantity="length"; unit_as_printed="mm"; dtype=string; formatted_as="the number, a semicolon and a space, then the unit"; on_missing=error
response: 17.4; mm
